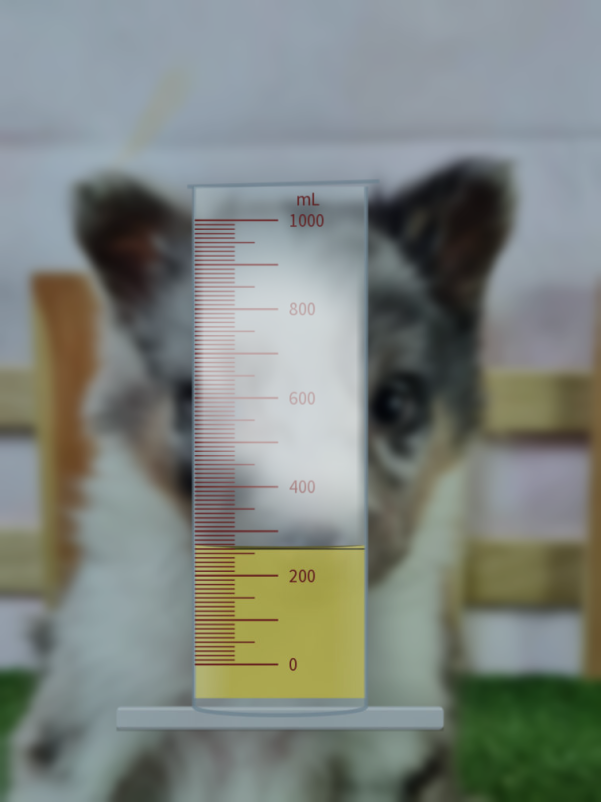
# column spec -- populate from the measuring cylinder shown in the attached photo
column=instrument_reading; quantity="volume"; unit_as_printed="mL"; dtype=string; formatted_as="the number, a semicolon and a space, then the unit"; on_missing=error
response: 260; mL
